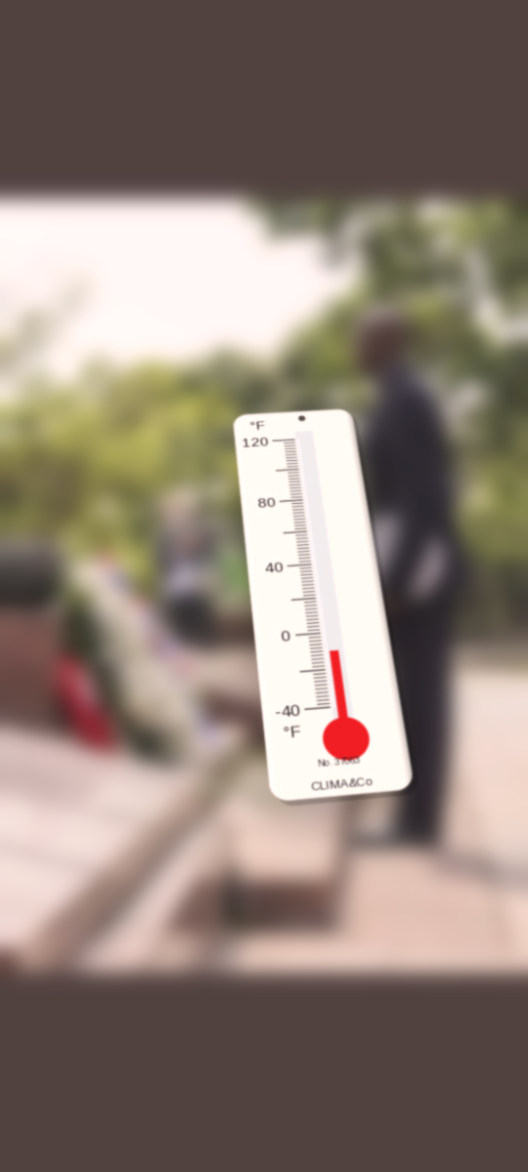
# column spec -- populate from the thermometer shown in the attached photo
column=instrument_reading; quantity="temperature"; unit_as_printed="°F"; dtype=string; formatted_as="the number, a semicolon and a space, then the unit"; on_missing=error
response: -10; °F
